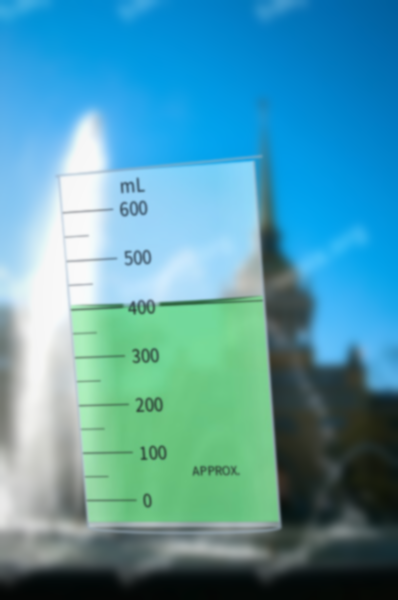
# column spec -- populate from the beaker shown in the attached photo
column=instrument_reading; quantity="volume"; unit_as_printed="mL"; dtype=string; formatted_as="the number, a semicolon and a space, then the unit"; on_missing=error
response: 400; mL
